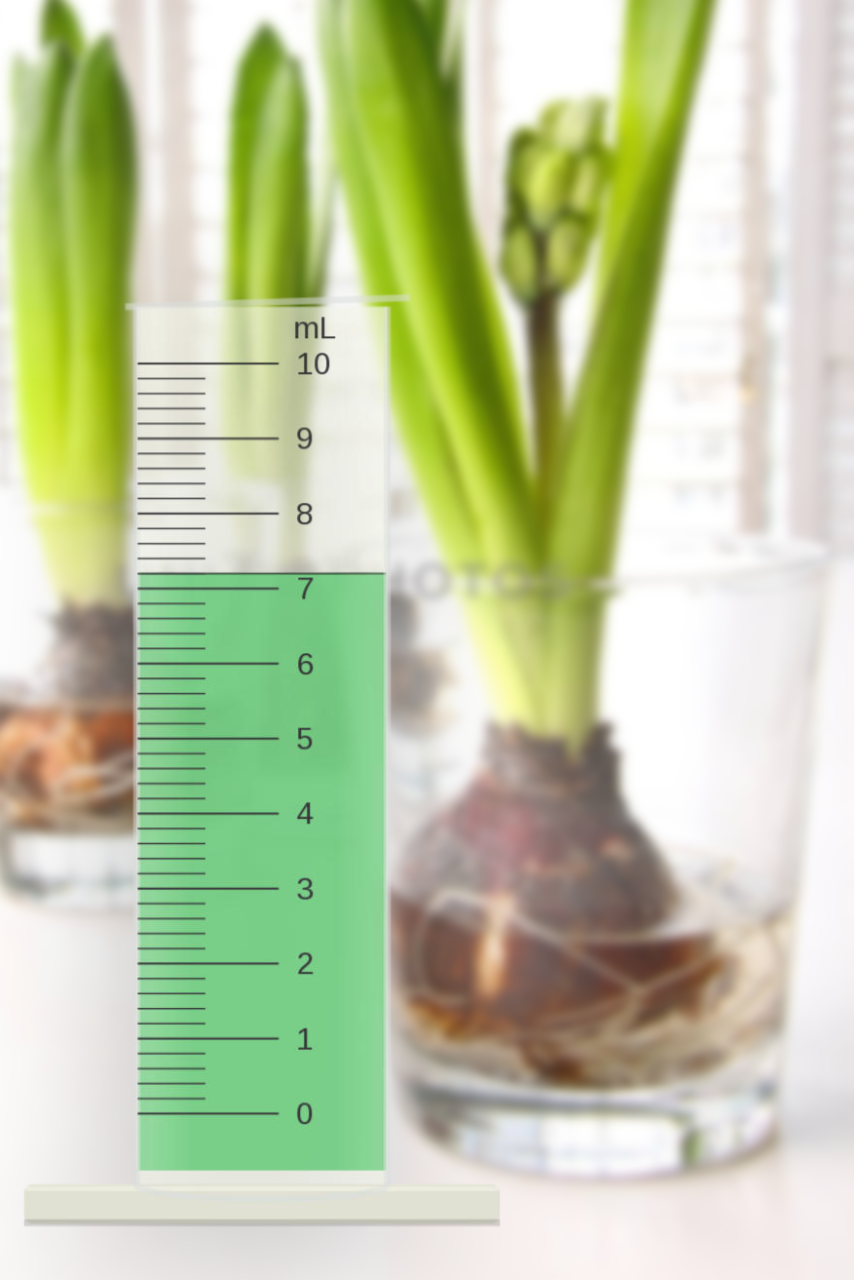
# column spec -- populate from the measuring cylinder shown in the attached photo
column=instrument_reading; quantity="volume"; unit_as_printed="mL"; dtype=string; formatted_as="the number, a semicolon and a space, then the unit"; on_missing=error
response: 7.2; mL
